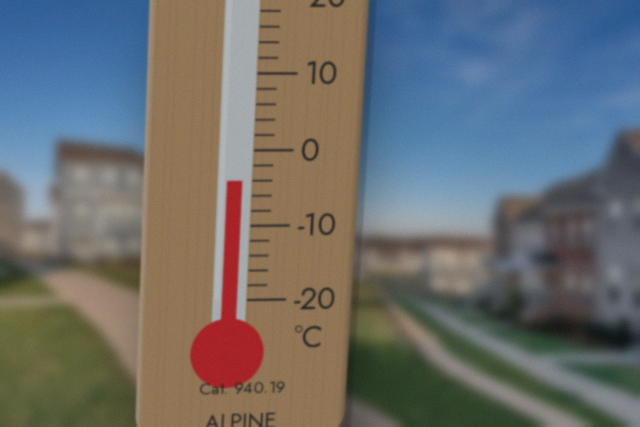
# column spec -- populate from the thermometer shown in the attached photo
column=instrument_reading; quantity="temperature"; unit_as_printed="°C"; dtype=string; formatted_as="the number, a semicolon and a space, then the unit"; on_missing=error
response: -4; °C
